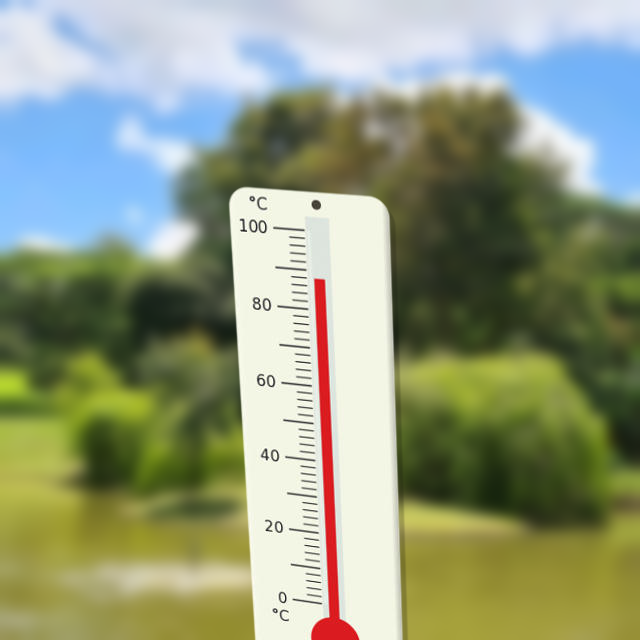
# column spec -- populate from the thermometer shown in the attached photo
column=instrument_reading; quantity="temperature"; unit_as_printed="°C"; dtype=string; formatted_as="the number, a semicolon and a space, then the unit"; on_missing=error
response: 88; °C
